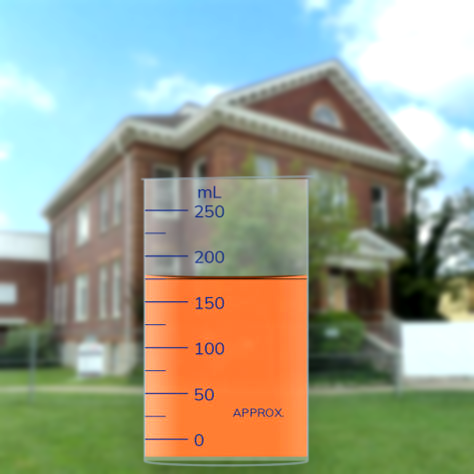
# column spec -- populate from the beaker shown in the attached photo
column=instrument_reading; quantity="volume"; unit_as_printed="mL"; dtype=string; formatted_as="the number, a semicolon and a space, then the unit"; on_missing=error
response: 175; mL
